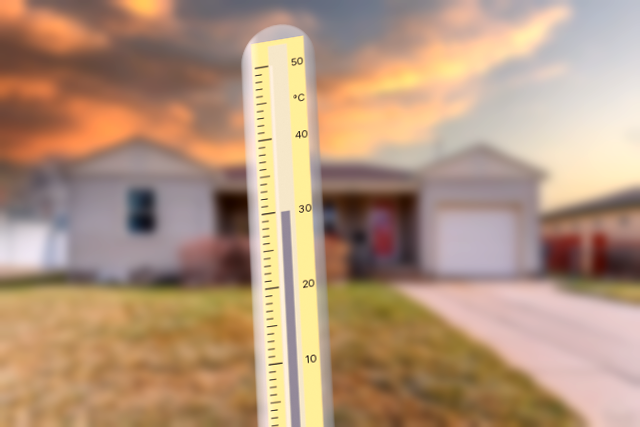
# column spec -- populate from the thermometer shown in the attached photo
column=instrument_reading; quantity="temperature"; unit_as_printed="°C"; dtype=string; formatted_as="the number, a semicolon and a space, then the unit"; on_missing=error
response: 30; °C
